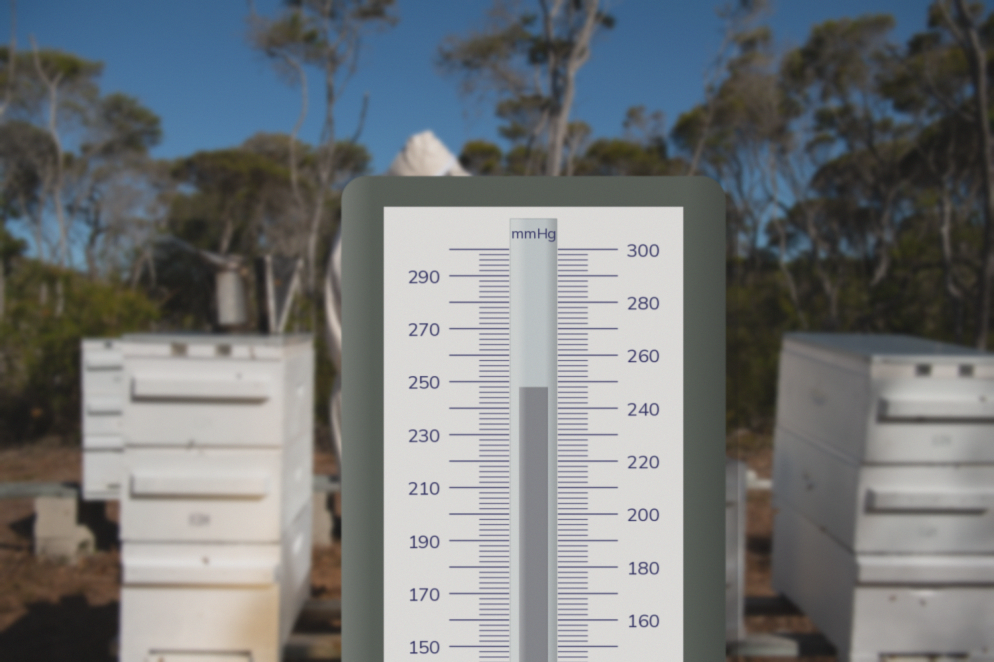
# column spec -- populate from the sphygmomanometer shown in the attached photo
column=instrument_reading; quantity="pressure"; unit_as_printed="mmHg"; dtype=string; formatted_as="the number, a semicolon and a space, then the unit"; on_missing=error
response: 248; mmHg
